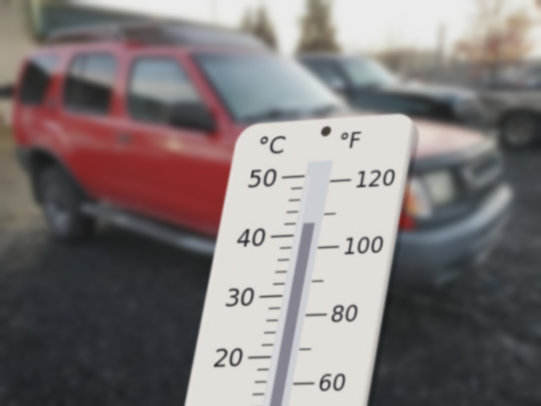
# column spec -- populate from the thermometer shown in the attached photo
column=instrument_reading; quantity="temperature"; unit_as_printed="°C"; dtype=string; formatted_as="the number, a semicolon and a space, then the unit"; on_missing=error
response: 42; °C
